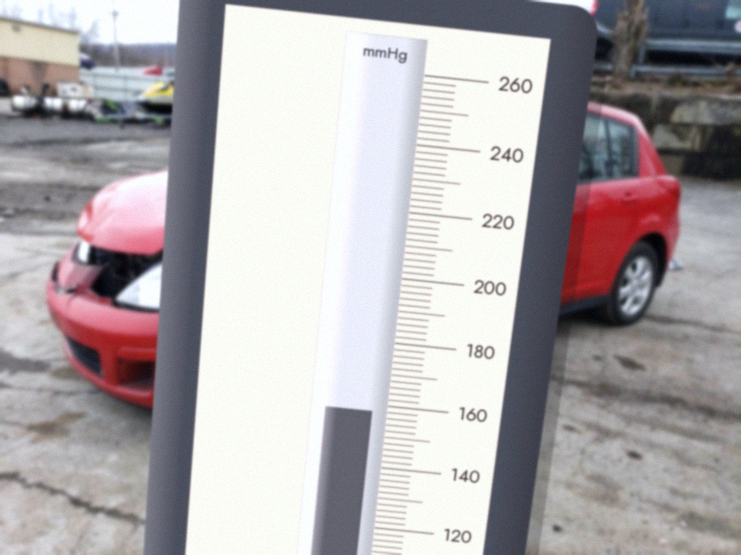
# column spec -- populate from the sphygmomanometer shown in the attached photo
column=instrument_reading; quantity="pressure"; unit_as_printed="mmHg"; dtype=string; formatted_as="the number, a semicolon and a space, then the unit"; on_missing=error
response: 158; mmHg
